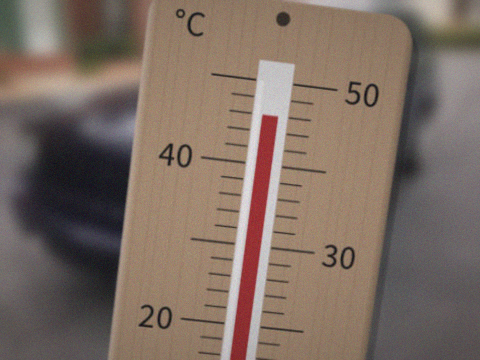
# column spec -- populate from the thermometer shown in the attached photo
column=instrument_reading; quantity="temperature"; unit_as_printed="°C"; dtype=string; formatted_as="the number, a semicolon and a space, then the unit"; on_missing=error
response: 46; °C
